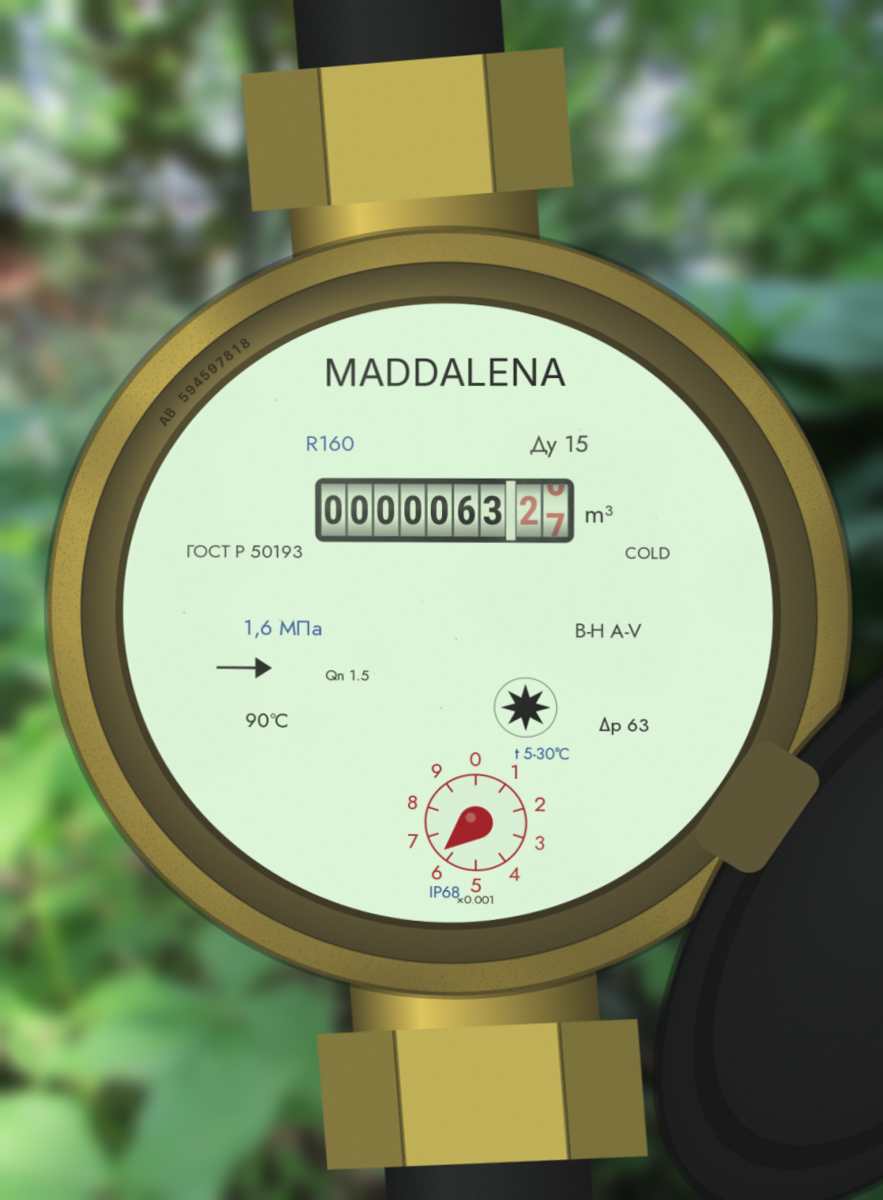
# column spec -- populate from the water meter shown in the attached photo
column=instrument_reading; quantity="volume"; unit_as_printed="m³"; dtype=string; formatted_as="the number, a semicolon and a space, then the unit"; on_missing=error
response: 63.266; m³
